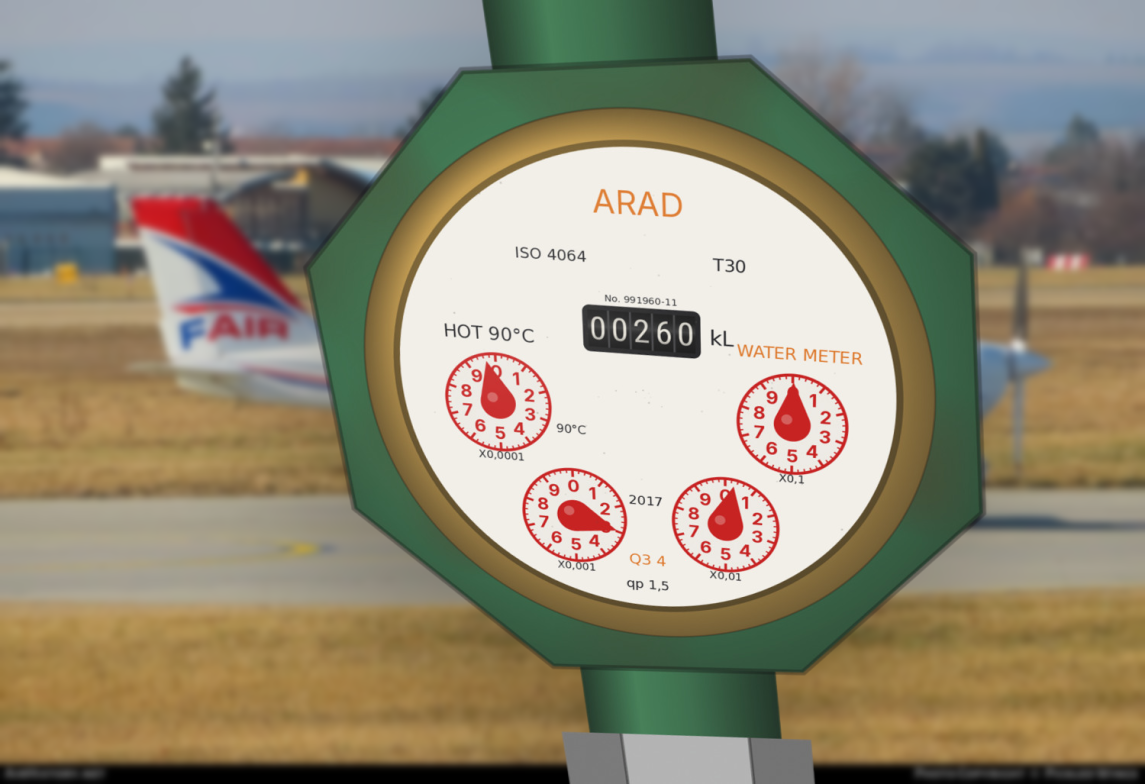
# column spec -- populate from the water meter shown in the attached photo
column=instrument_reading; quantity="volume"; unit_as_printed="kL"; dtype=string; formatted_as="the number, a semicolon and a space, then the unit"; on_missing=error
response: 260.0029; kL
